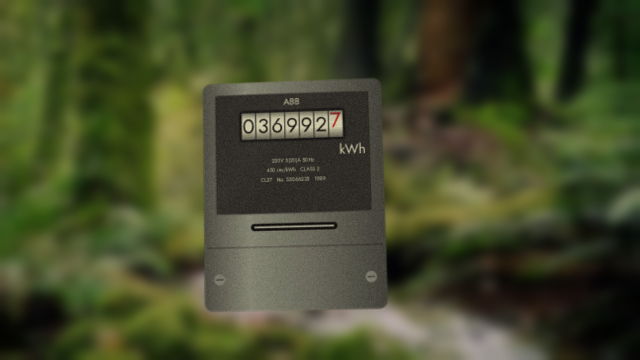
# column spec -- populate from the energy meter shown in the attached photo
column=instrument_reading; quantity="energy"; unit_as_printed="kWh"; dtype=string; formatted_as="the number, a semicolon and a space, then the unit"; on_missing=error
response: 36992.7; kWh
